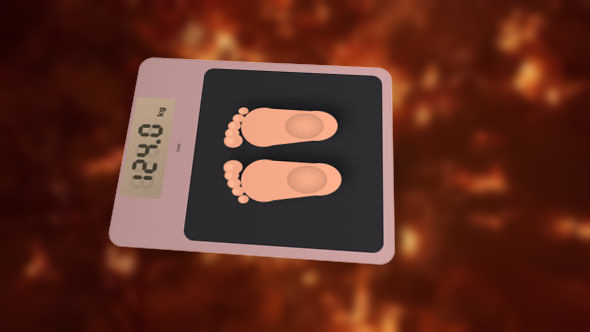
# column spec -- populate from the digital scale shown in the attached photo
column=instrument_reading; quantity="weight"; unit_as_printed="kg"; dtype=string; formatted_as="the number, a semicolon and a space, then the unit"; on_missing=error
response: 124.0; kg
